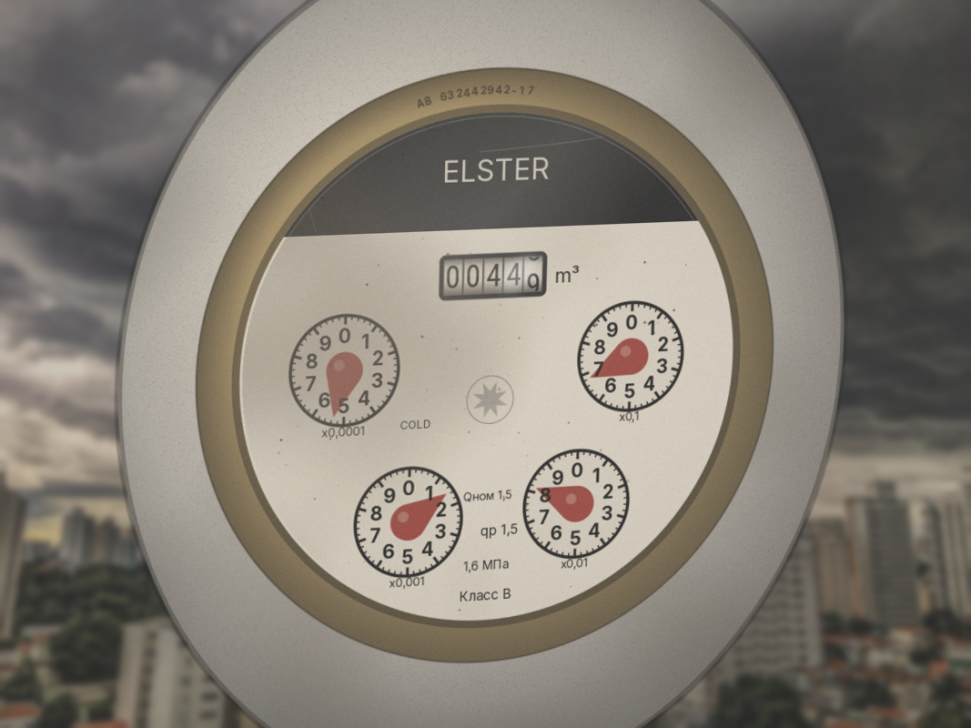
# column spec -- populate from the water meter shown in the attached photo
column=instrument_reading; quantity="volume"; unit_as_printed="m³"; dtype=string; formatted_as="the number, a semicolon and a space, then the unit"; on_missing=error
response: 448.6815; m³
